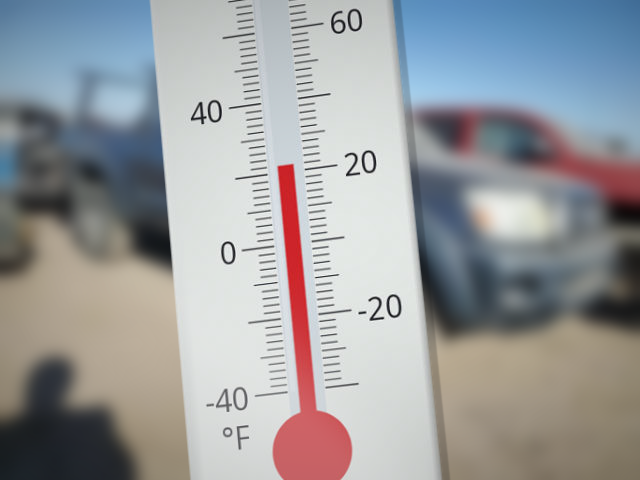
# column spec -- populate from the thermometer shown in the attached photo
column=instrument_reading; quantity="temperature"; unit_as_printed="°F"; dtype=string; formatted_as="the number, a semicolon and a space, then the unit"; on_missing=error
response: 22; °F
